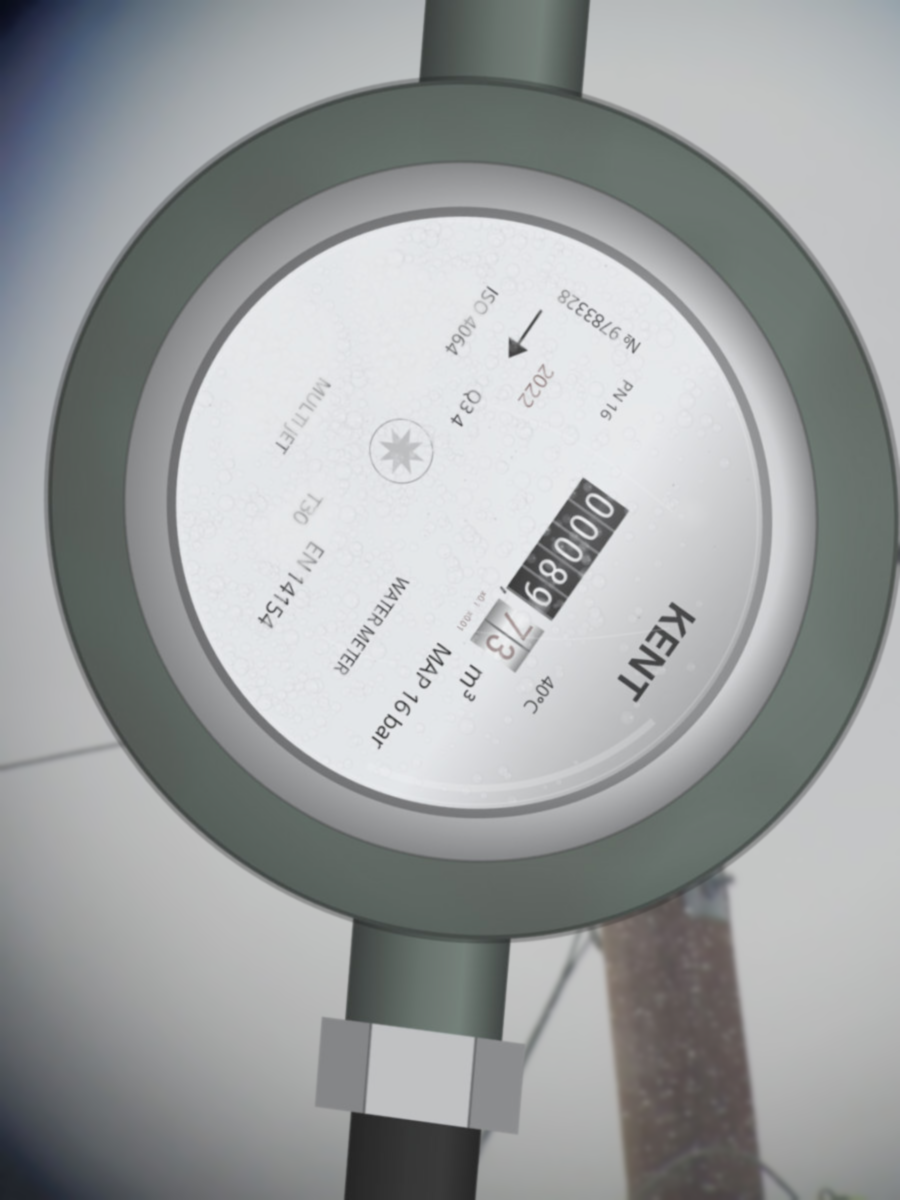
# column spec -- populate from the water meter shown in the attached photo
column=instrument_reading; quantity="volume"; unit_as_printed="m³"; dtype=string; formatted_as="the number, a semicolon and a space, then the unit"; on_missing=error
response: 89.73; m³
